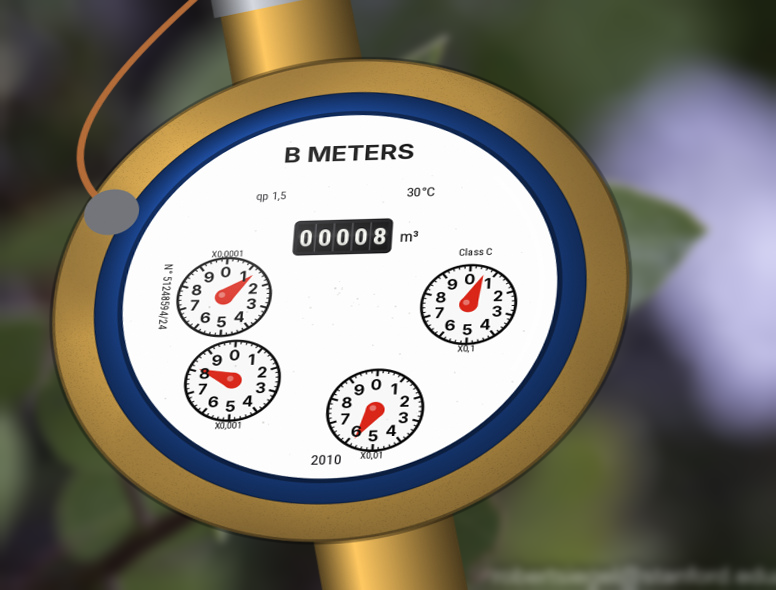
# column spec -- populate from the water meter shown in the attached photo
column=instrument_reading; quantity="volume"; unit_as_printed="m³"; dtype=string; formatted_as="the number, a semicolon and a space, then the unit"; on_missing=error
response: 8.0581; m³
